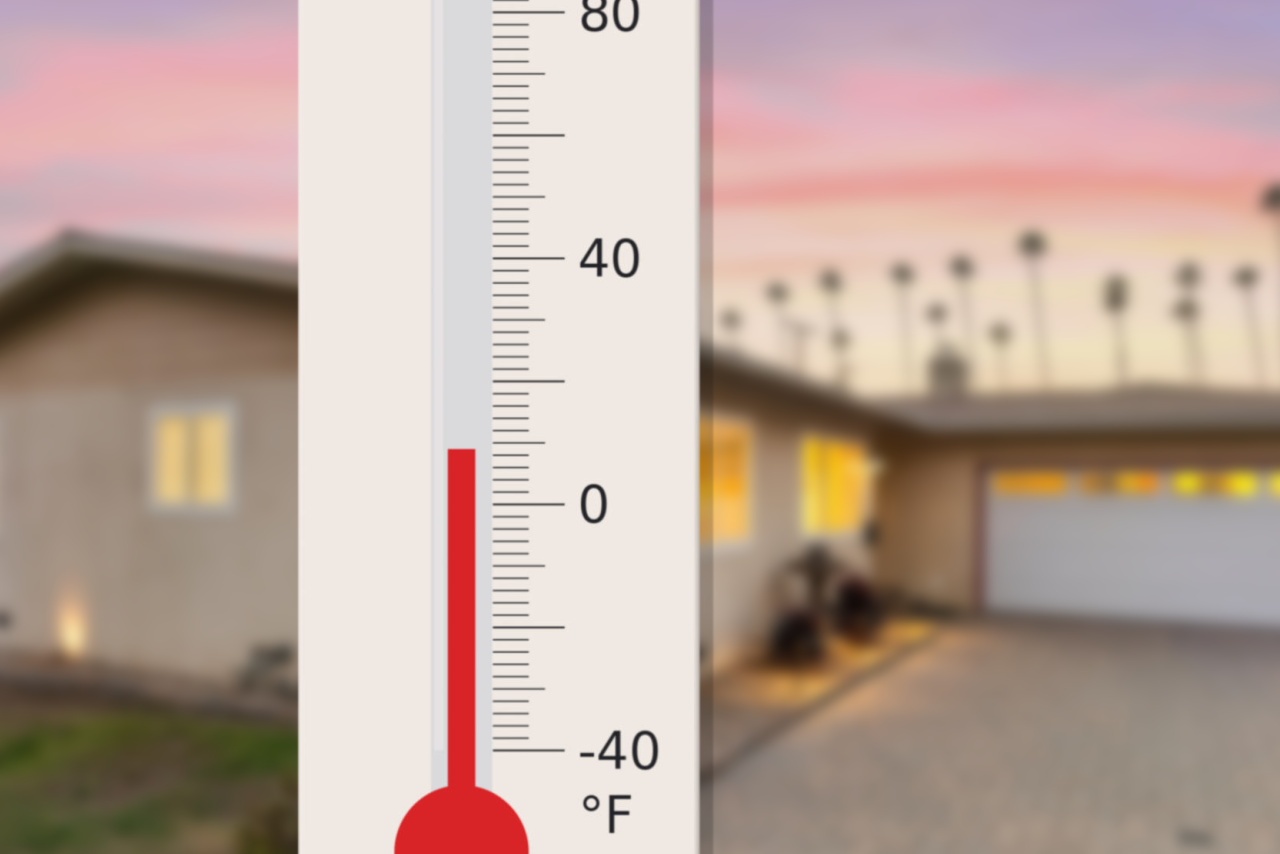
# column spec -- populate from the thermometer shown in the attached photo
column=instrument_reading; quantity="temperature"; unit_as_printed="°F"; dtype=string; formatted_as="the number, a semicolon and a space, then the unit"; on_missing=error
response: 9; °F
